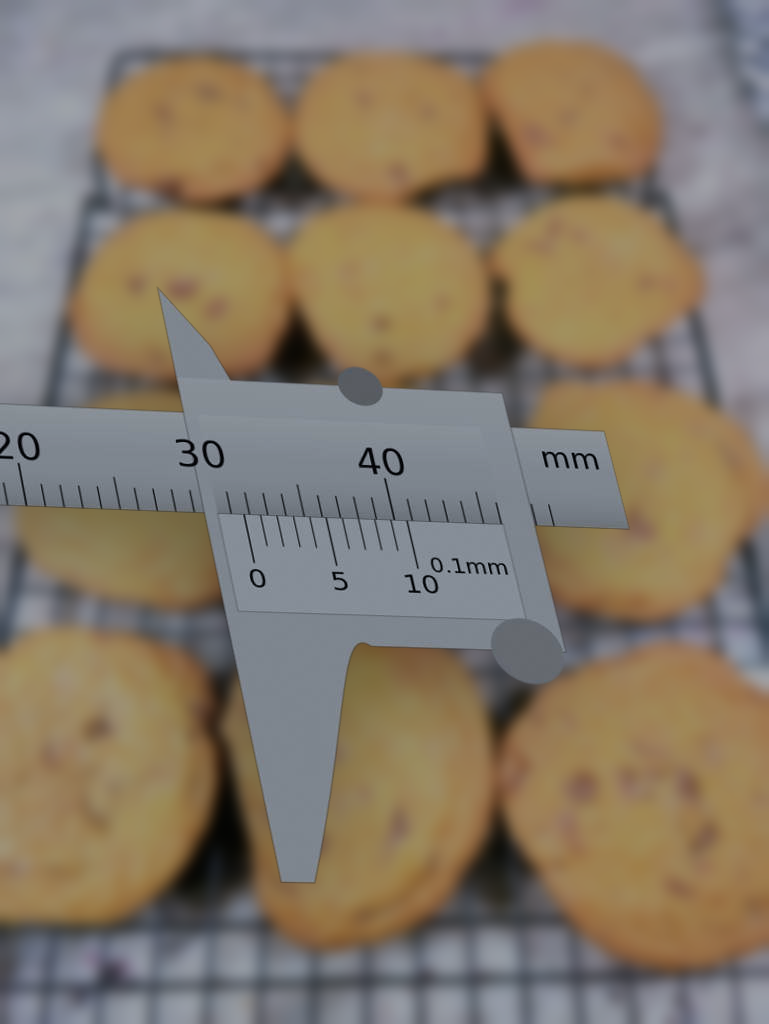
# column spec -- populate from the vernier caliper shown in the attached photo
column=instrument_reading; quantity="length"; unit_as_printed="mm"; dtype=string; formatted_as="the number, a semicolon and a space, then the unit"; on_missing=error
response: 31.7; mm
